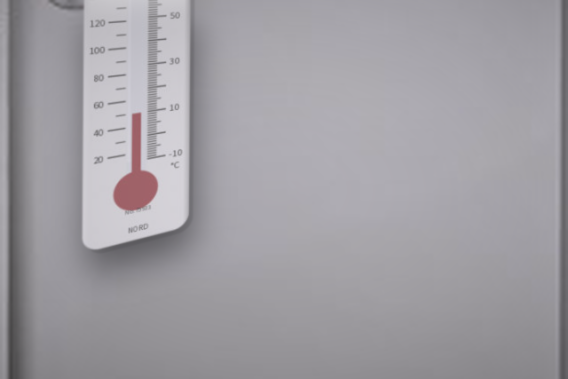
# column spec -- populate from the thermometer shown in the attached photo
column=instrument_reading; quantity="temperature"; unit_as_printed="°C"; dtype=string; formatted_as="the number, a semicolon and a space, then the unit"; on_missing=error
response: 10; °C
